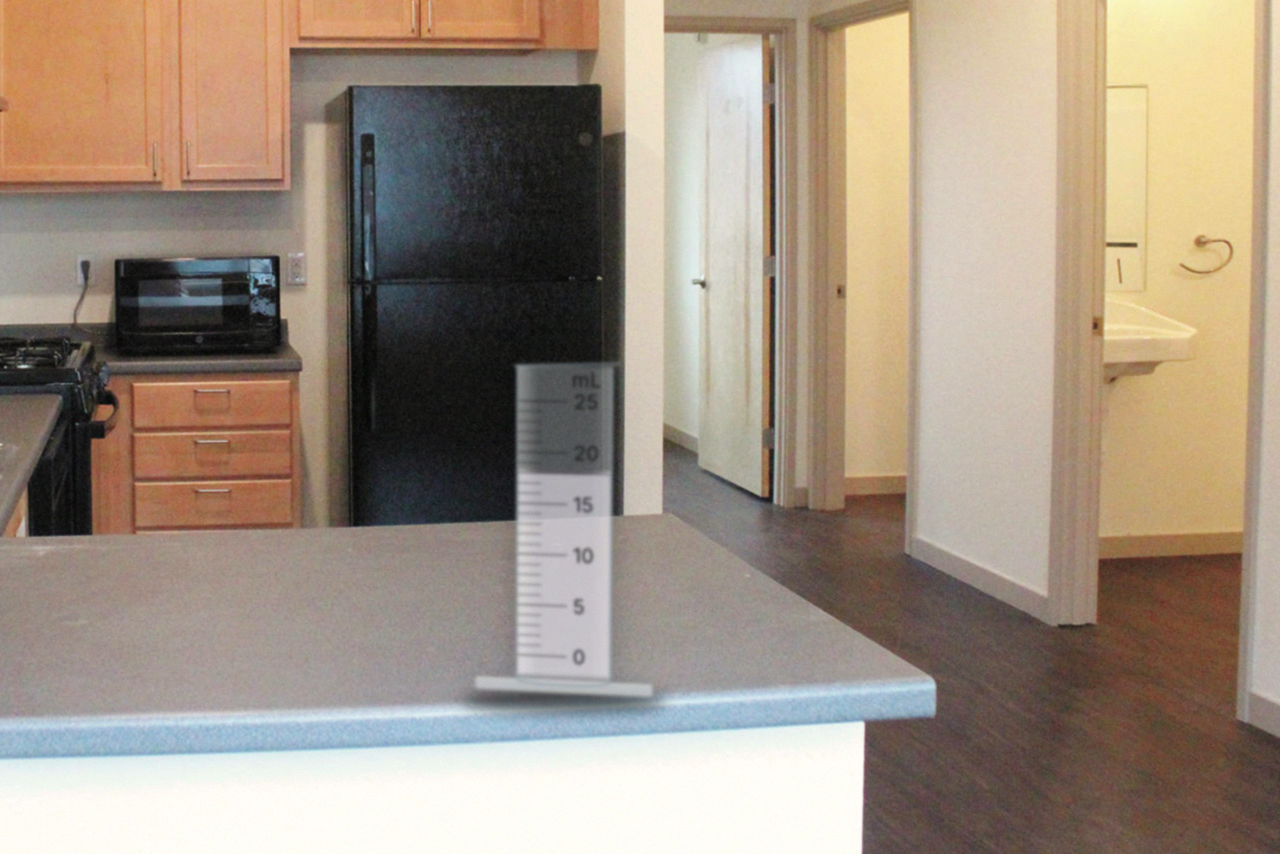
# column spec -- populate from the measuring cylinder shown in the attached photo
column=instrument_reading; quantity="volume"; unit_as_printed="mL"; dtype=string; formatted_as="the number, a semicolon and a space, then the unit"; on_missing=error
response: 18; mL
